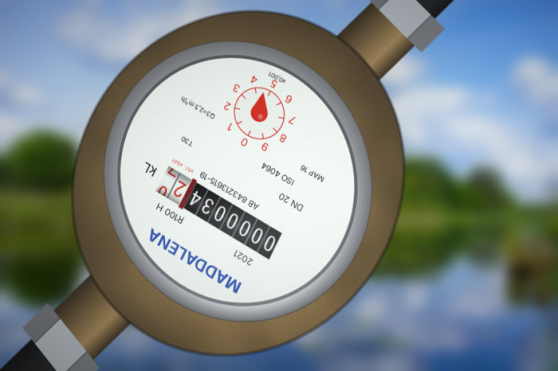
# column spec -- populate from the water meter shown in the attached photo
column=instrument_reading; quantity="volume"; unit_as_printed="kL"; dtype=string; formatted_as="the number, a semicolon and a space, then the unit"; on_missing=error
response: 34.264; kL
